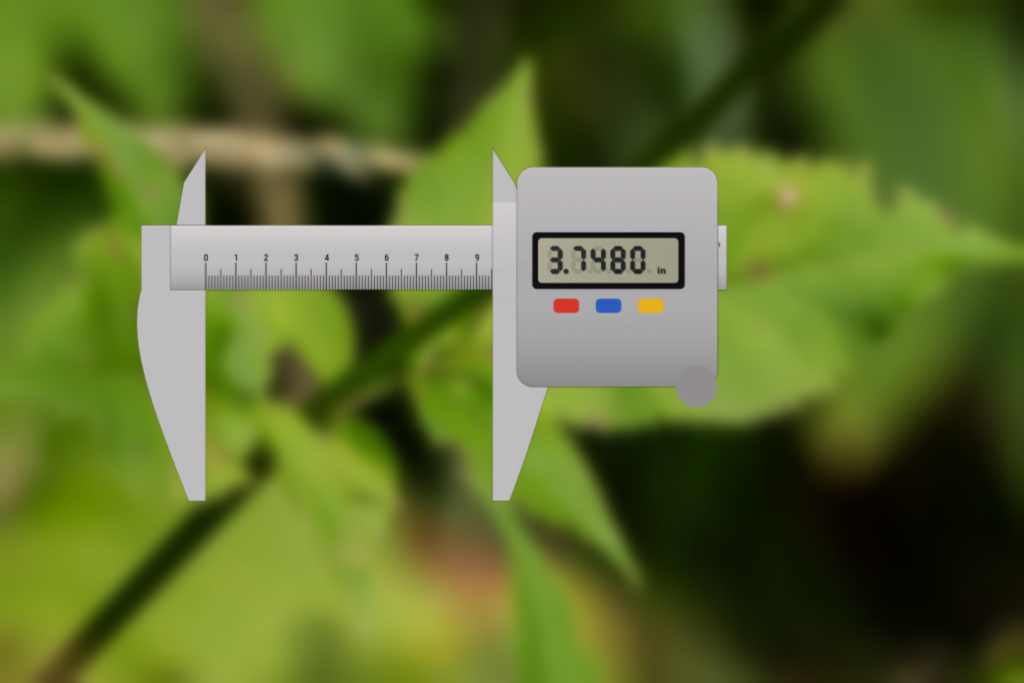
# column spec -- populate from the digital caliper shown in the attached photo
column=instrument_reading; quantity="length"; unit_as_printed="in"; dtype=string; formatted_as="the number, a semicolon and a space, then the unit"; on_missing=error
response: 3.7480; in
